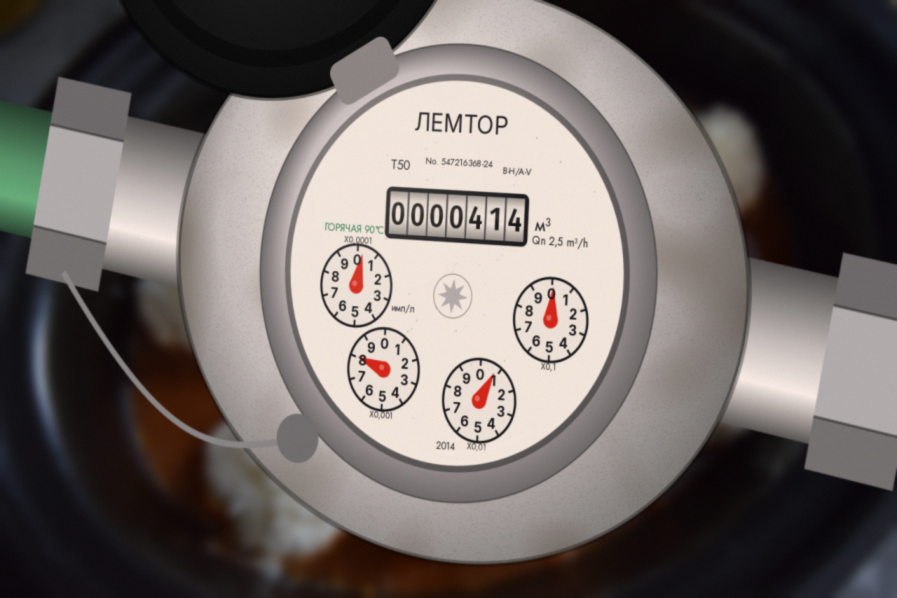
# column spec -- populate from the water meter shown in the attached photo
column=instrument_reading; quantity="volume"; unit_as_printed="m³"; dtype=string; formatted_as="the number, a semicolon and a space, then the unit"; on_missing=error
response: 414.0080; m³
